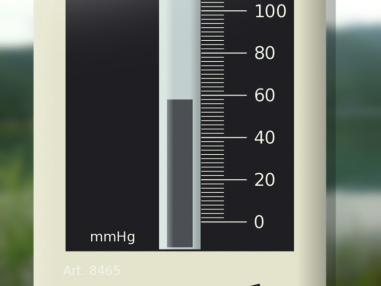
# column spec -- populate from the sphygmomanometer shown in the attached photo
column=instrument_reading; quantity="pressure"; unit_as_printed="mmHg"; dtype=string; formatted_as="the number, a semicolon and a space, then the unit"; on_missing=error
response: 58; mmHg
